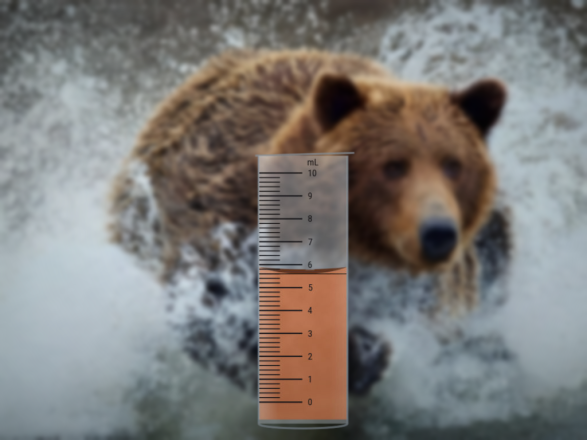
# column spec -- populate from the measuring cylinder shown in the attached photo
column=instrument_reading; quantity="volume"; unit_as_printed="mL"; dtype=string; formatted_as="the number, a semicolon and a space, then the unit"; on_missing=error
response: 5.6; mL
